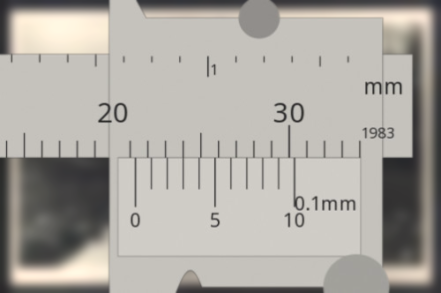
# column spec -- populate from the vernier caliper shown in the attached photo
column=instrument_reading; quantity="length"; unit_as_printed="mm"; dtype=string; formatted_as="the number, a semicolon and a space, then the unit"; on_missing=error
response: 21.3; mm
